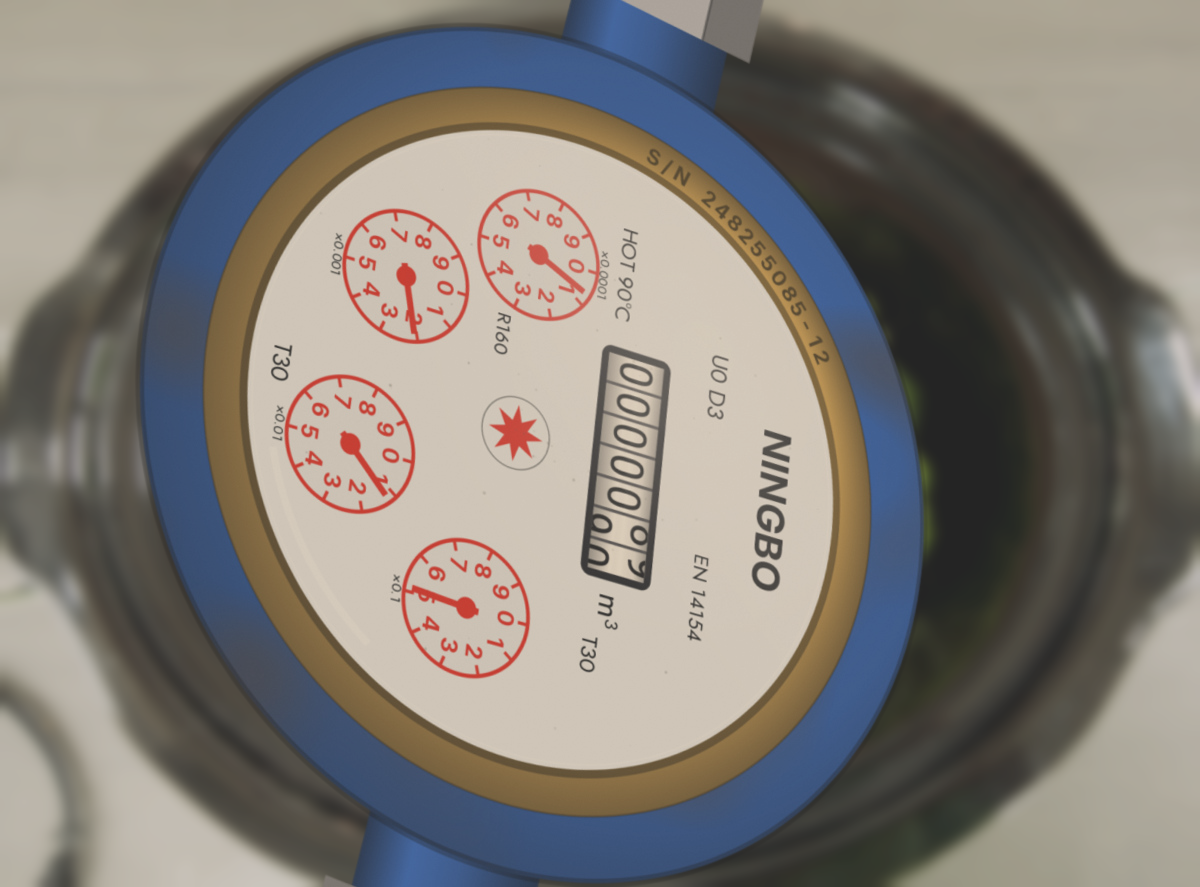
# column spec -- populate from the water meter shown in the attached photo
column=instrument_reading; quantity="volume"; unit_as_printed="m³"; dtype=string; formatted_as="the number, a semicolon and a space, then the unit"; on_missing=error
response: 89.5120; m³
